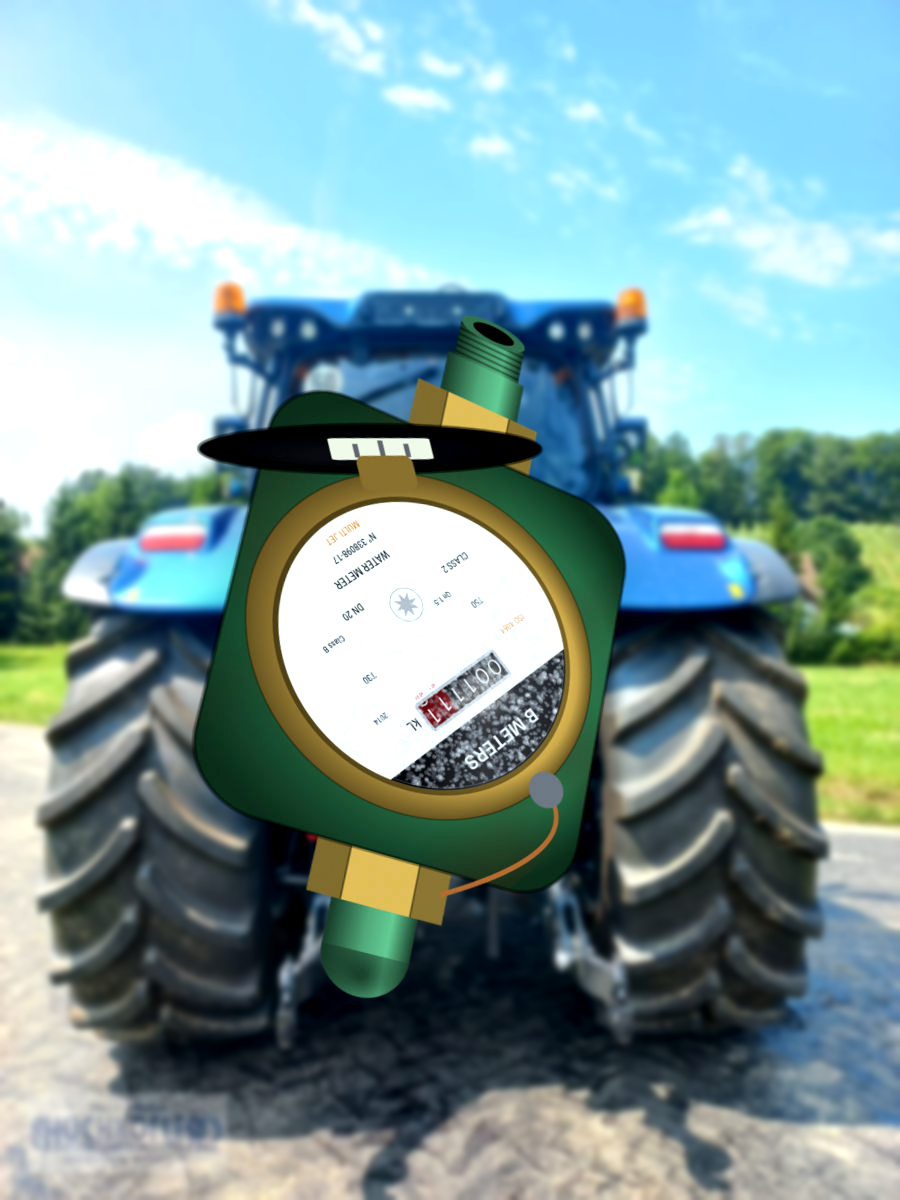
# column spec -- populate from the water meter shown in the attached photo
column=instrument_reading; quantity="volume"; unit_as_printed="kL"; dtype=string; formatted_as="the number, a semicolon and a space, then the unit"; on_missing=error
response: 11.11; kL
